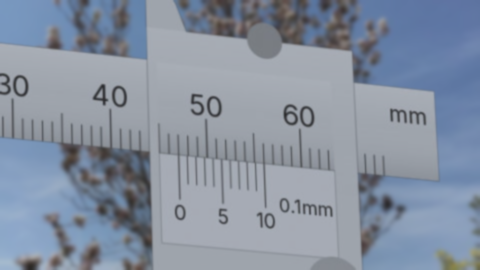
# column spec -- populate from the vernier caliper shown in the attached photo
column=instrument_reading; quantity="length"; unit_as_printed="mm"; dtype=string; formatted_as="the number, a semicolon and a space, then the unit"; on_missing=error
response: 47.0; mm
